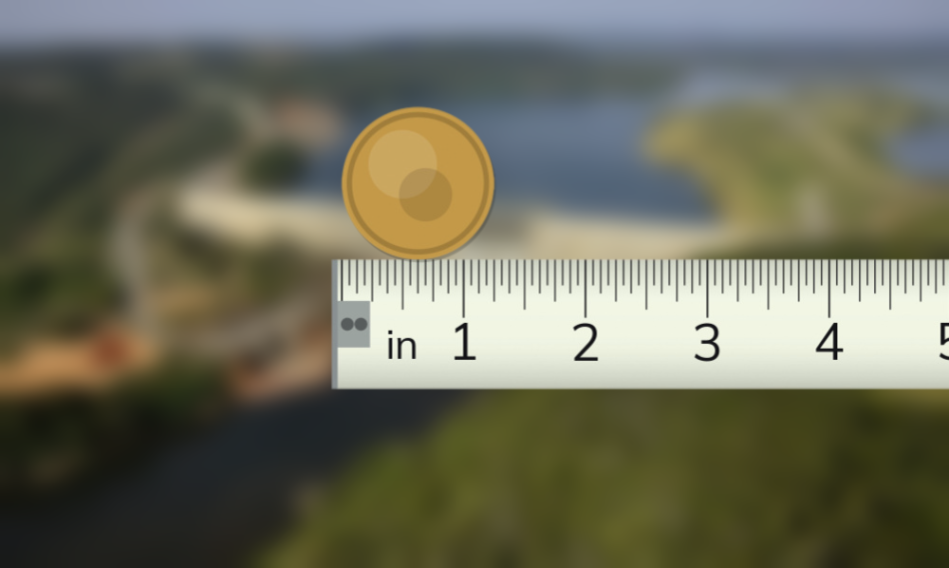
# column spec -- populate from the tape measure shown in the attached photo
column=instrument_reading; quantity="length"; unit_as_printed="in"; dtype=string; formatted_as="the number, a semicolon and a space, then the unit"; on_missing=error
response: 1.25; in
